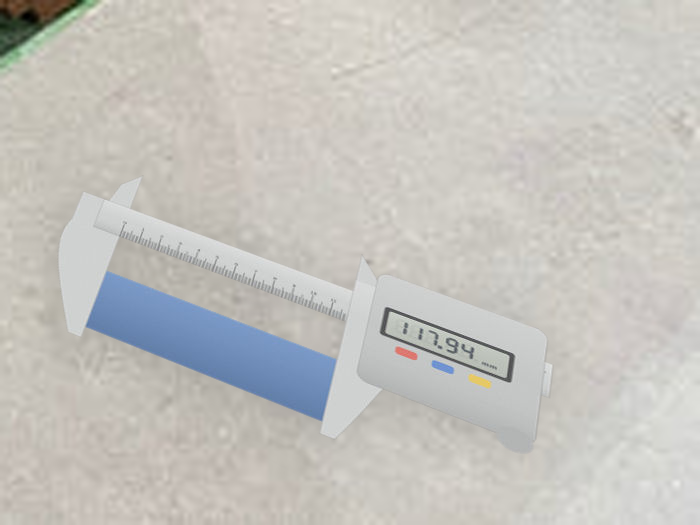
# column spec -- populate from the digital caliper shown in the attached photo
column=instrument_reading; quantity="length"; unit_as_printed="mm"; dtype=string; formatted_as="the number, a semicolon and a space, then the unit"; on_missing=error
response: 117.94; mm
